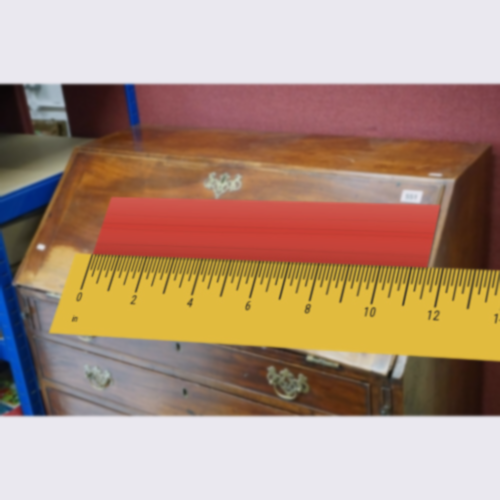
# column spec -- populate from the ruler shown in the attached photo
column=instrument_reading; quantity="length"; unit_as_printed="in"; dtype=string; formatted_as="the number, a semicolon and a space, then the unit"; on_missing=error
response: 11.5; in
